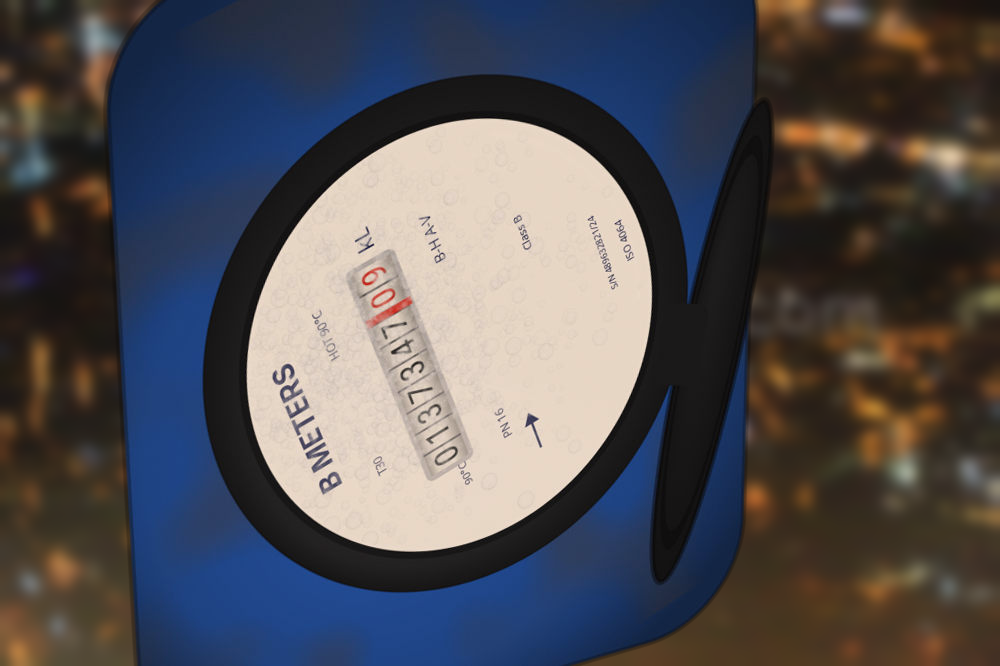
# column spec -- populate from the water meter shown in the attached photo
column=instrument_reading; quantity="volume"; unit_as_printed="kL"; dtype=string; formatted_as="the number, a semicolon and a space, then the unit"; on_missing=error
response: 137347.09; kL
